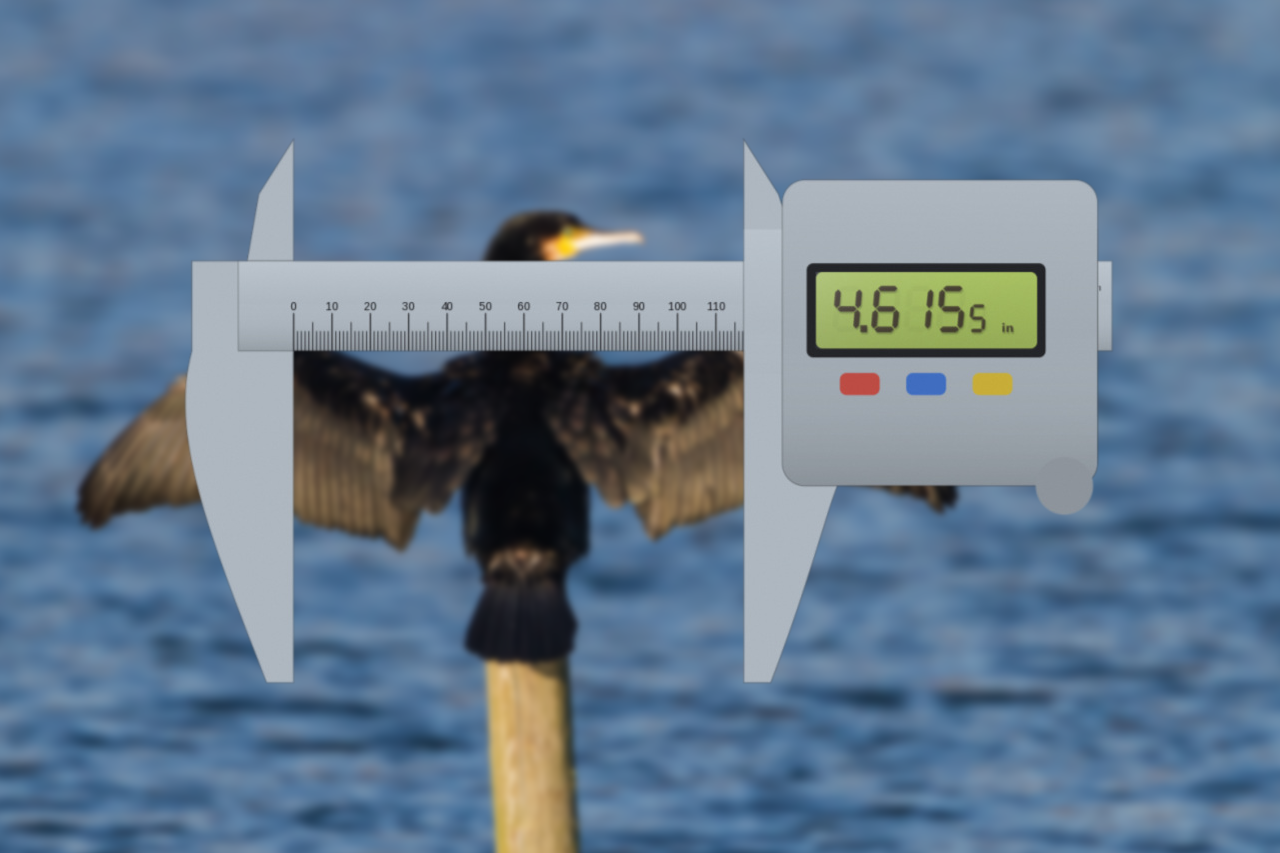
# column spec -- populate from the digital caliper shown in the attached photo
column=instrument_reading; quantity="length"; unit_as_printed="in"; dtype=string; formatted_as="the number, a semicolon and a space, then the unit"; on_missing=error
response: 4.6155; in
